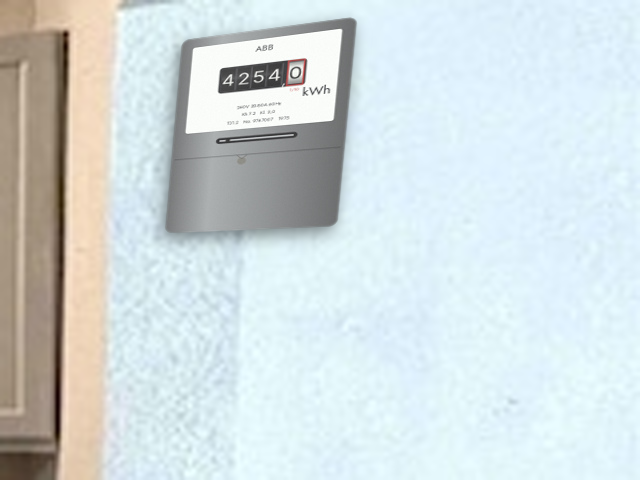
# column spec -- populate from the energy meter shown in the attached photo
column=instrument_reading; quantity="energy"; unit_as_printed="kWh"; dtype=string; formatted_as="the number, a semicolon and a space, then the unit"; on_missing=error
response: 4254.0; kWh
